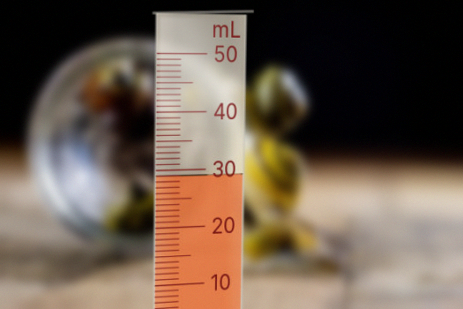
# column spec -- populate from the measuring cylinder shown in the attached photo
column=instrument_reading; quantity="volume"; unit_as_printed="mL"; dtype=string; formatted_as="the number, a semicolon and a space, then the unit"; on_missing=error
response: 29; mL
